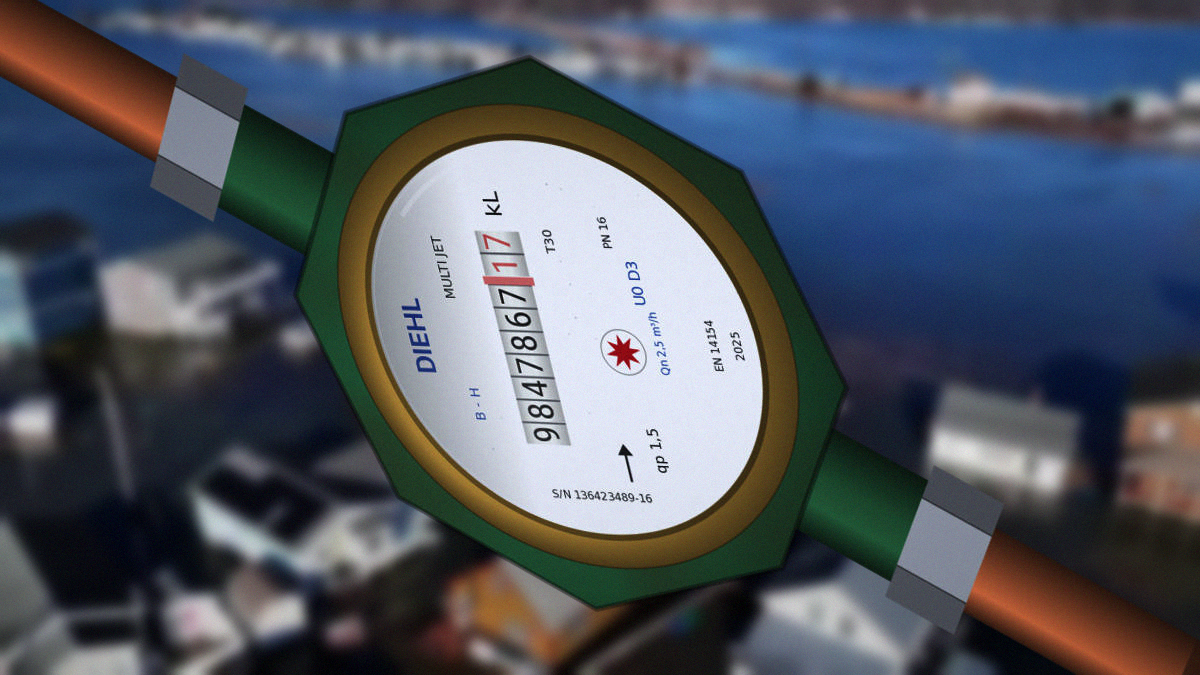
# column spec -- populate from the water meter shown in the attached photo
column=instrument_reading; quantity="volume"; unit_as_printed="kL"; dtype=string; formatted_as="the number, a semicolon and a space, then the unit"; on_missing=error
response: 9847867.17; kL
